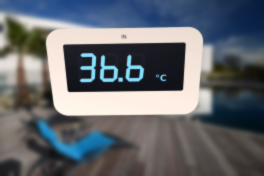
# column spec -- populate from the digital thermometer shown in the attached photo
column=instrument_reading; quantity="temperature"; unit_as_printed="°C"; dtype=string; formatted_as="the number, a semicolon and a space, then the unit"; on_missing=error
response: 36.6; °C
